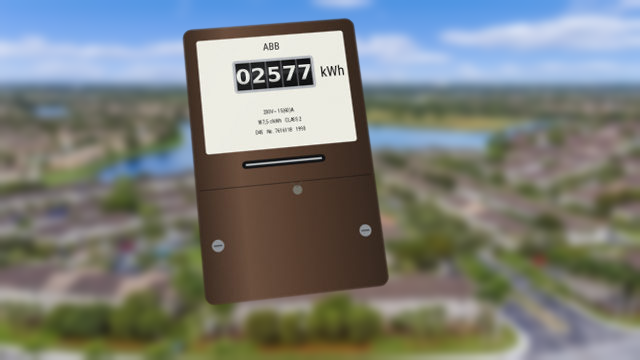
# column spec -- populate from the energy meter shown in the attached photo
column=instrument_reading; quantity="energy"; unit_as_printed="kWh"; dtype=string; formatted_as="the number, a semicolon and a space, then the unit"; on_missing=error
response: 2577; kWh
